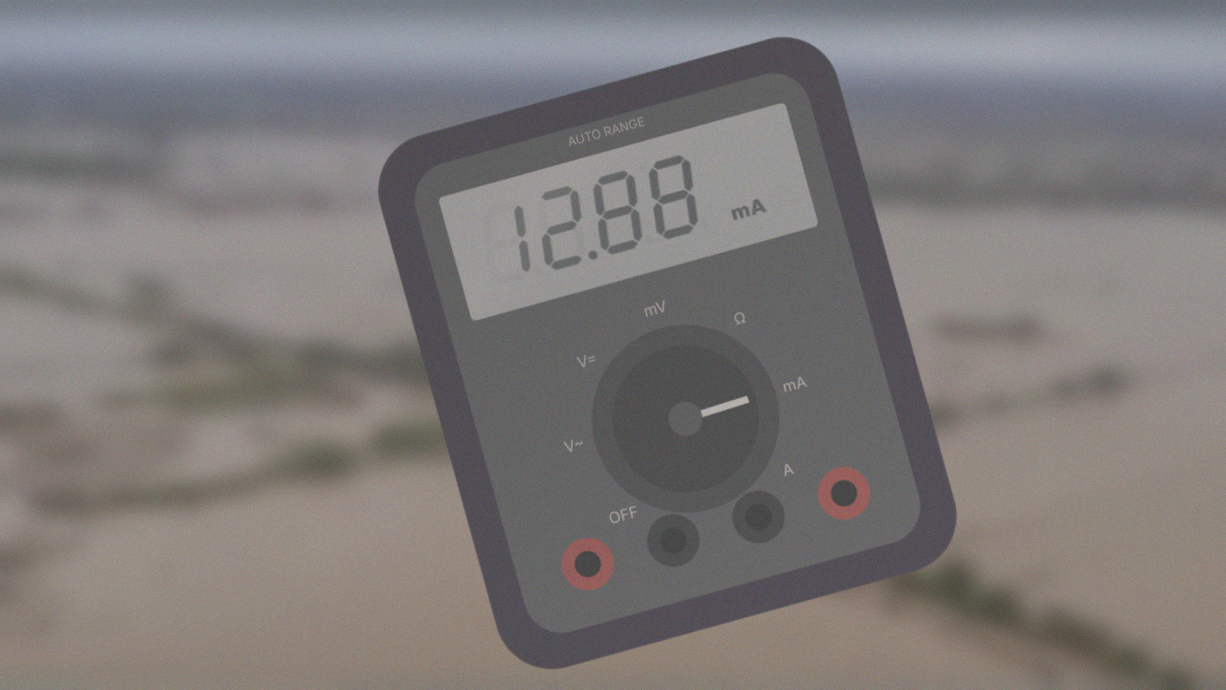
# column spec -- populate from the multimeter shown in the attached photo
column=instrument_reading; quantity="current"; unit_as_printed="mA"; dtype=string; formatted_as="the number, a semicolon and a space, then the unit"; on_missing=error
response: 12.88; mA
